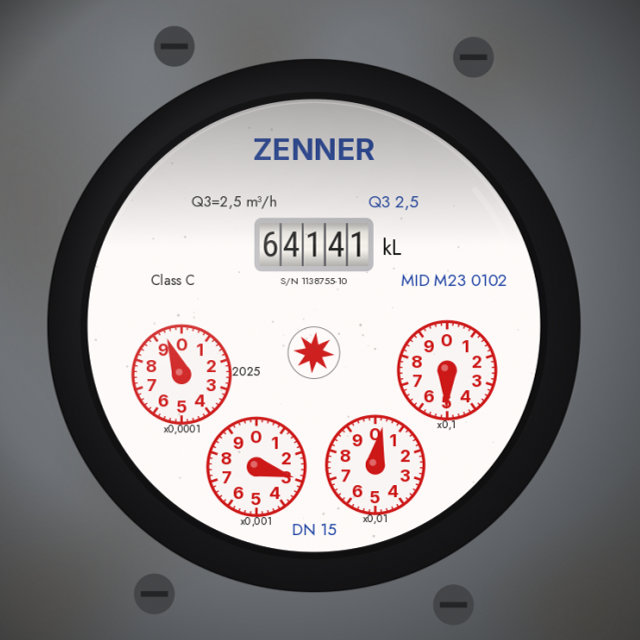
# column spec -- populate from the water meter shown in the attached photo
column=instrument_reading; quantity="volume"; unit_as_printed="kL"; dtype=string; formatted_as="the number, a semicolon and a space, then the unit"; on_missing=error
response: 64141.5029; kL
